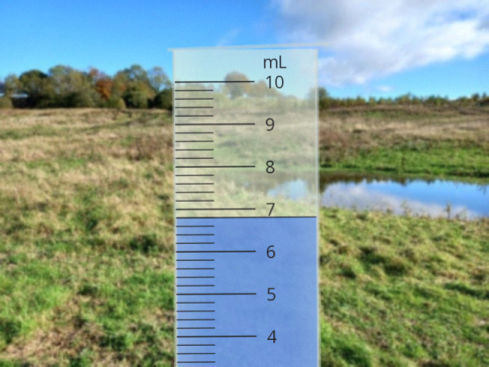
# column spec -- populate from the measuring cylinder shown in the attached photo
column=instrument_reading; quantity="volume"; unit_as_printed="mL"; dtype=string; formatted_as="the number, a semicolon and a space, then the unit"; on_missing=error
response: 6.8; mL
